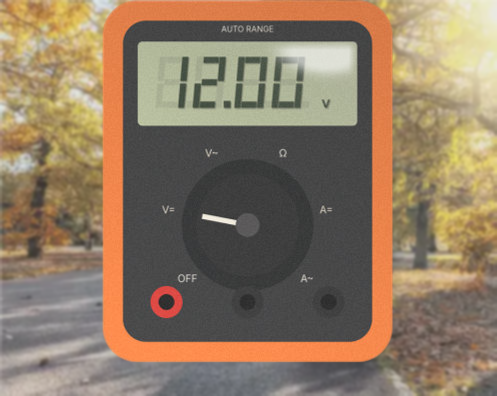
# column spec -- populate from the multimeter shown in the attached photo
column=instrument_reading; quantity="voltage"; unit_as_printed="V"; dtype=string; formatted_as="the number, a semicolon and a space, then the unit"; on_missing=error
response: 12.00; V
